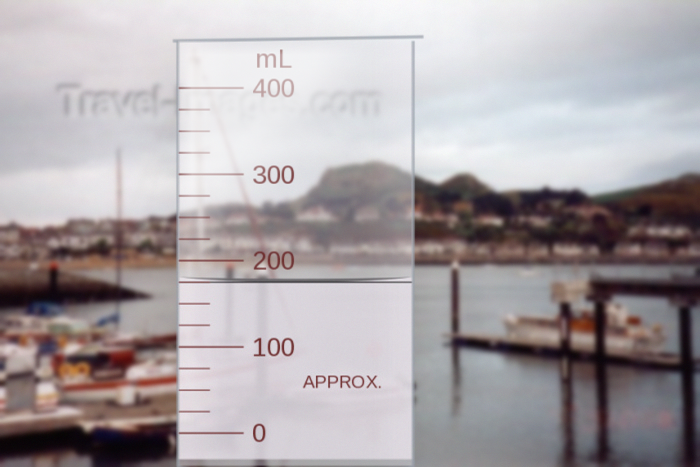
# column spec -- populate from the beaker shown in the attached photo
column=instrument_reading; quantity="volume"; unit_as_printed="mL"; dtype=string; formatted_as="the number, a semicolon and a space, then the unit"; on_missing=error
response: 175; mL
